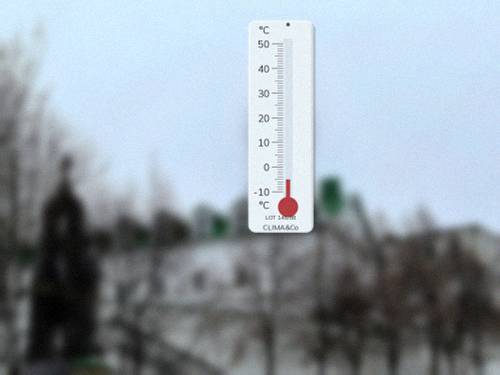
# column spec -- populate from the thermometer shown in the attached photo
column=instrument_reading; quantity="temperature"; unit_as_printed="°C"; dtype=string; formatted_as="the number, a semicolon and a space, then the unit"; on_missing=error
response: -5; °C
